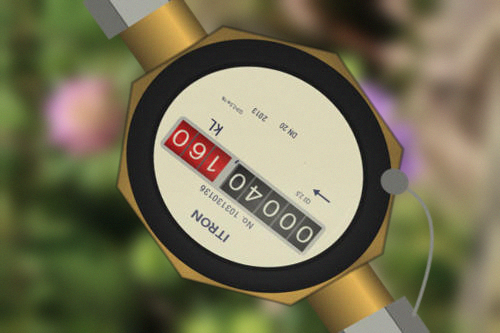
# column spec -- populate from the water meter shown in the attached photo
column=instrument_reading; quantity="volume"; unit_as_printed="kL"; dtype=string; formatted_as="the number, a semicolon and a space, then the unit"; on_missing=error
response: 40.160; kL
